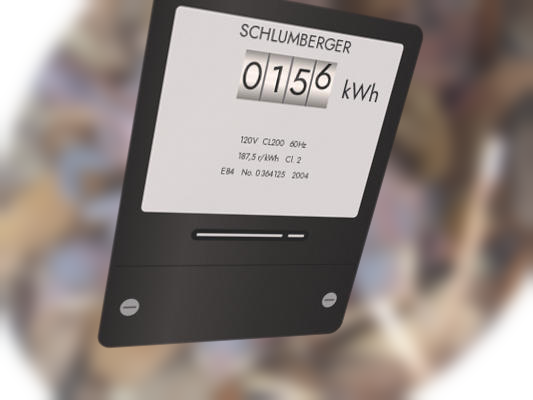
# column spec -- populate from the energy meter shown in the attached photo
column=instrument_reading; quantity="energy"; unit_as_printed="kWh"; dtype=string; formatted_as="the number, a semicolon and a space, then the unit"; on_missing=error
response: 156; kWh
